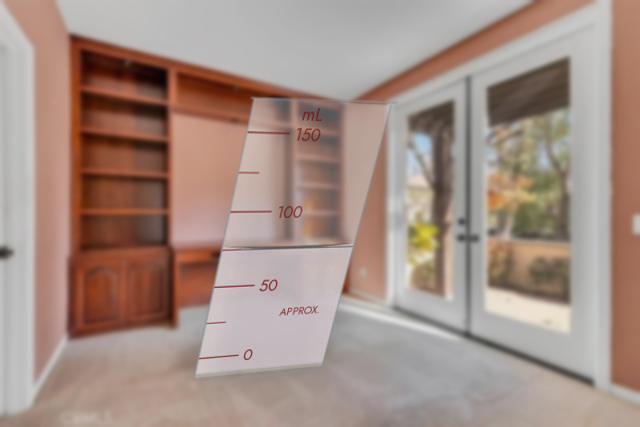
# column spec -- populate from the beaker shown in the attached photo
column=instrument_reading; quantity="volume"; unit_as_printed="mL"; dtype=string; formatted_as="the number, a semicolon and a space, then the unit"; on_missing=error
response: 75; mL
